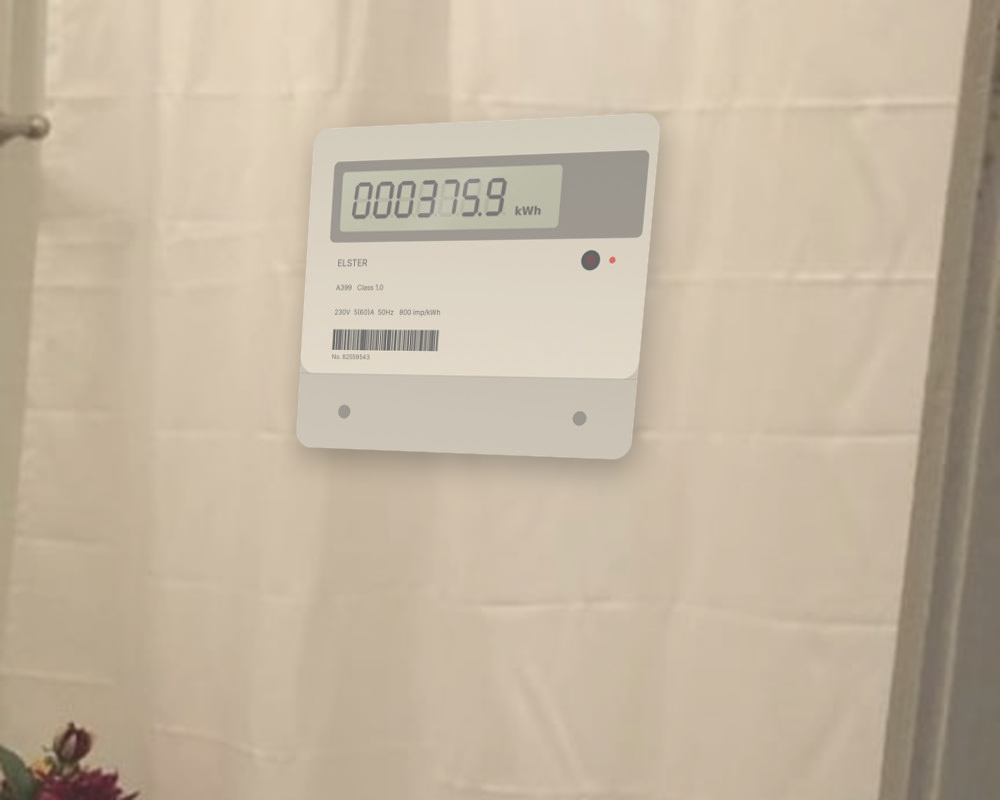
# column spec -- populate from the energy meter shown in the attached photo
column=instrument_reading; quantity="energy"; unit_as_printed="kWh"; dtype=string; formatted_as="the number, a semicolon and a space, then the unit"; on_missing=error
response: 375.9; kWh
